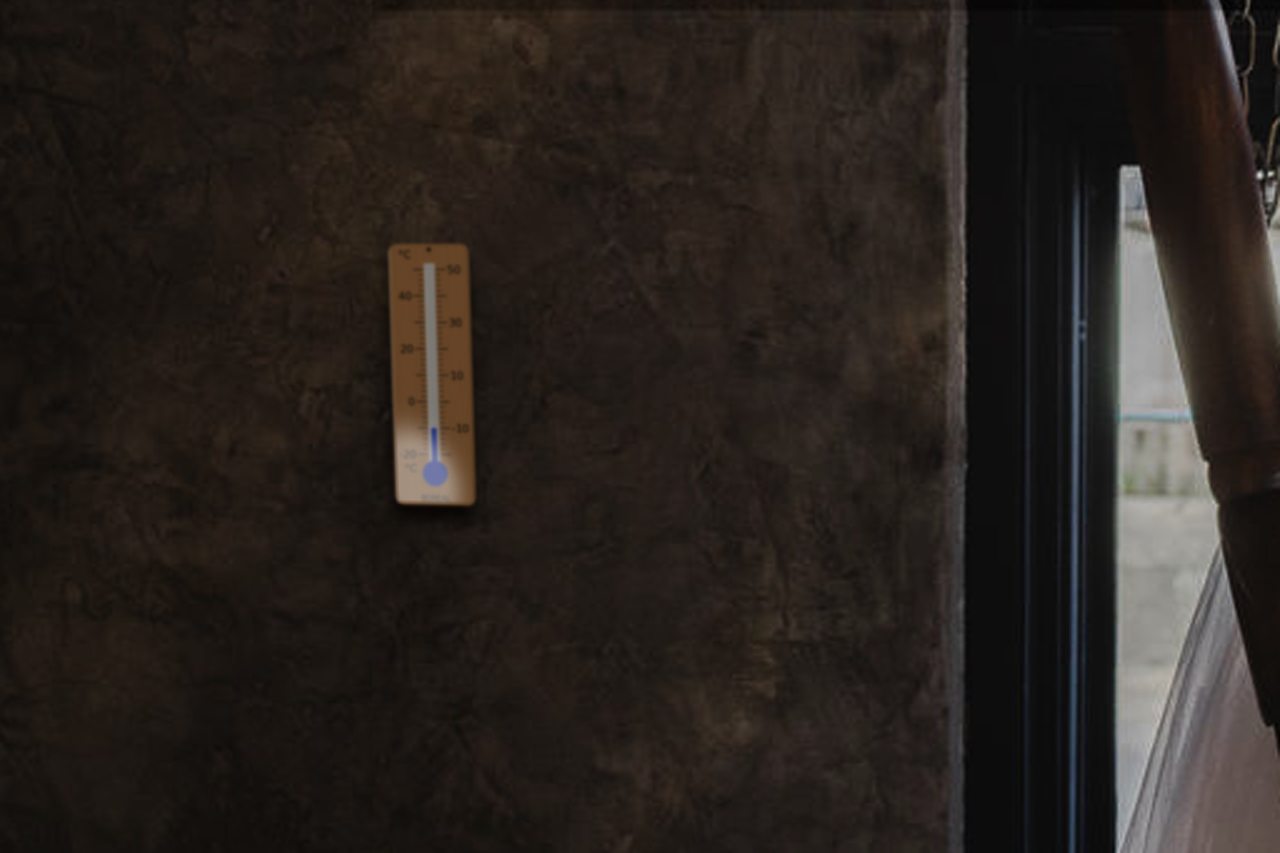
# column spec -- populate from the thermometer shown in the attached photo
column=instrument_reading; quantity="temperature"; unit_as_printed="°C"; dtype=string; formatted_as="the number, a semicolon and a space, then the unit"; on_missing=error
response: -10; °C
